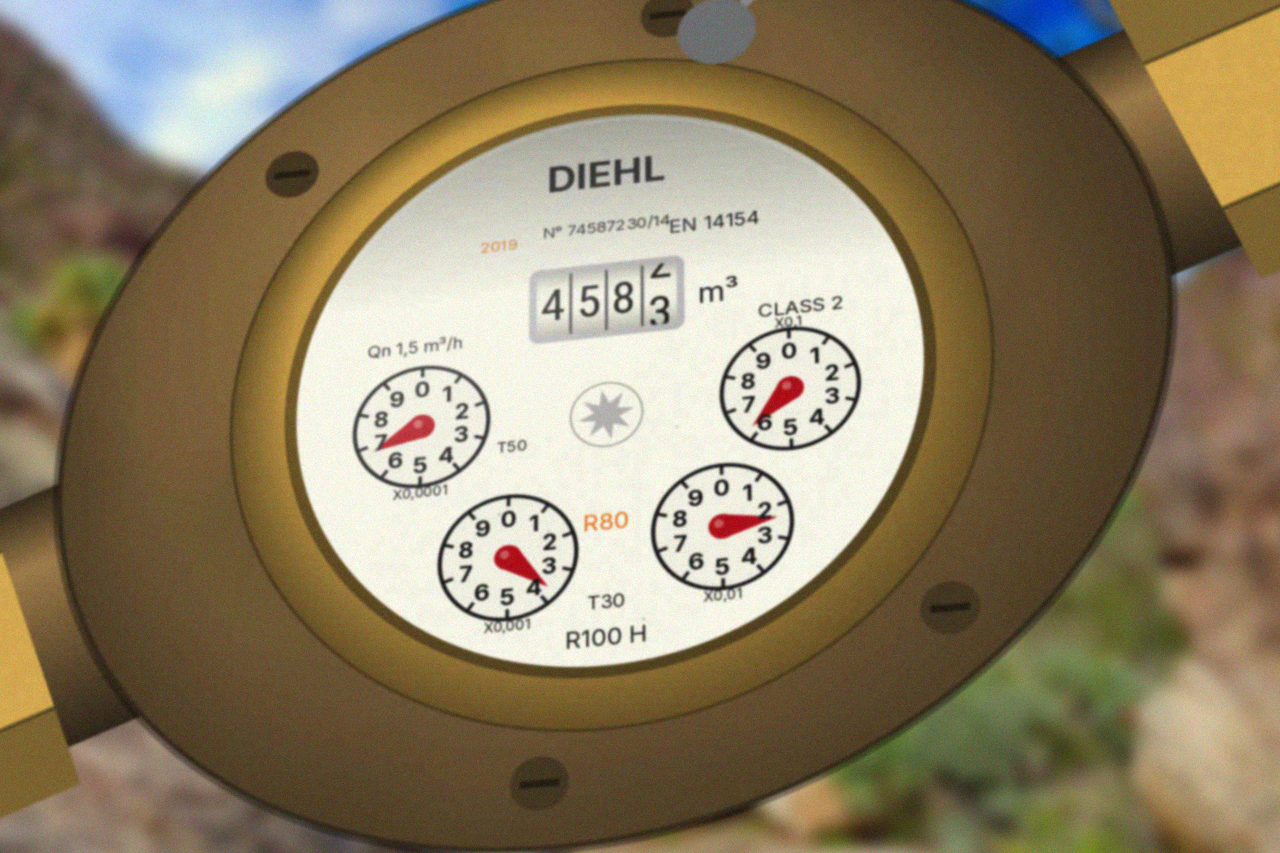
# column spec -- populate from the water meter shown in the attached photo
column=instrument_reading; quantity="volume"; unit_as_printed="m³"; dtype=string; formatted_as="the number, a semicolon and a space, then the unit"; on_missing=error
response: 4582.6236; m³
